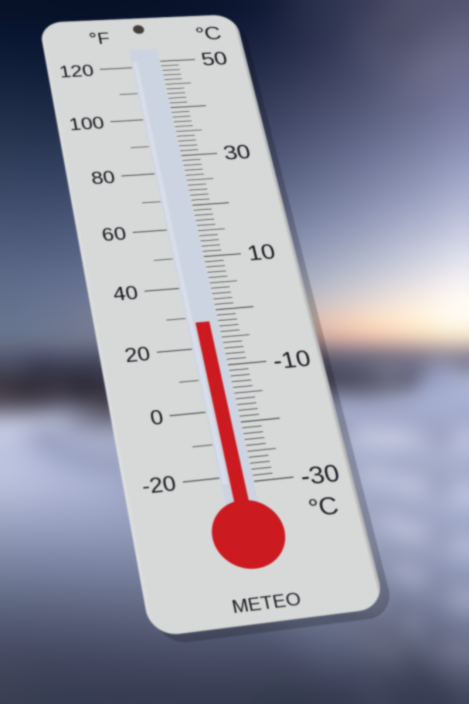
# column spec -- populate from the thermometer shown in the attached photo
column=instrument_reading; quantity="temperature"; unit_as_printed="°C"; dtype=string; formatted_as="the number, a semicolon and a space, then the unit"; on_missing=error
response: -2; °C
